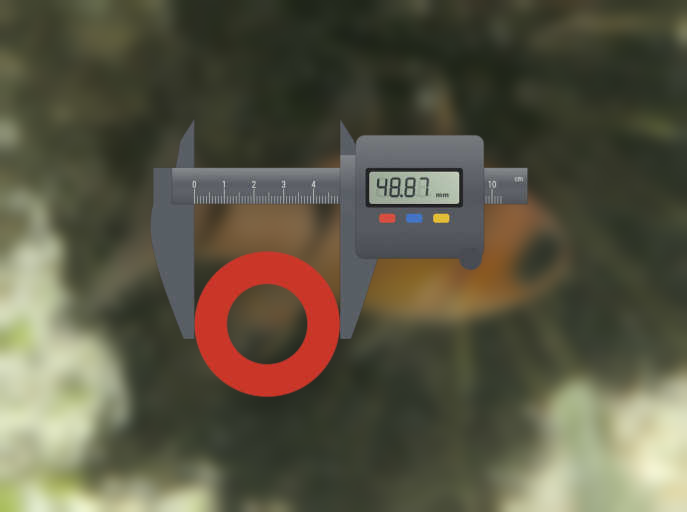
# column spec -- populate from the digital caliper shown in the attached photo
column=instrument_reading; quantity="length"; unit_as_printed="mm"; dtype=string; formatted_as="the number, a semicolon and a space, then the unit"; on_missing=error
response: 48.87; mm
